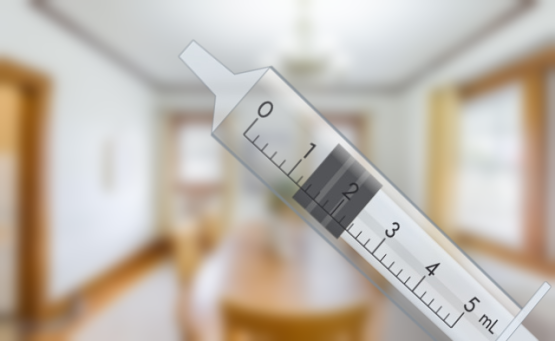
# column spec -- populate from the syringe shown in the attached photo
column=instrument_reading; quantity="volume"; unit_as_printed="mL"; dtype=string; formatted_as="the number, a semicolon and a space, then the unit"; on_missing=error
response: 1.3; mL
